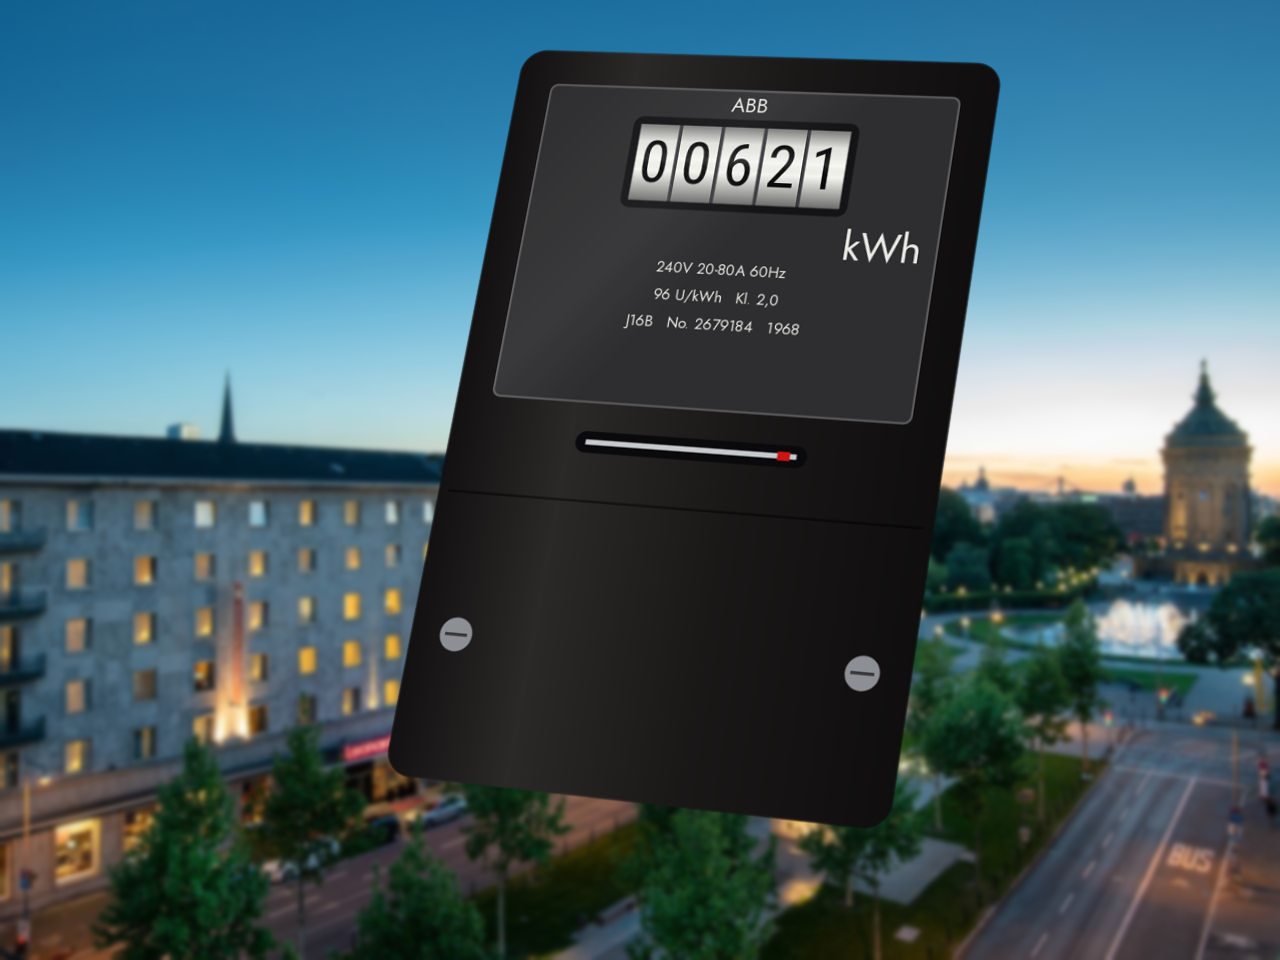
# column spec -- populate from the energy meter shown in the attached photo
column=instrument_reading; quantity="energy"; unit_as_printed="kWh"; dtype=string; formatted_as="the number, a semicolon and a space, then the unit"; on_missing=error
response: 621; kWh
